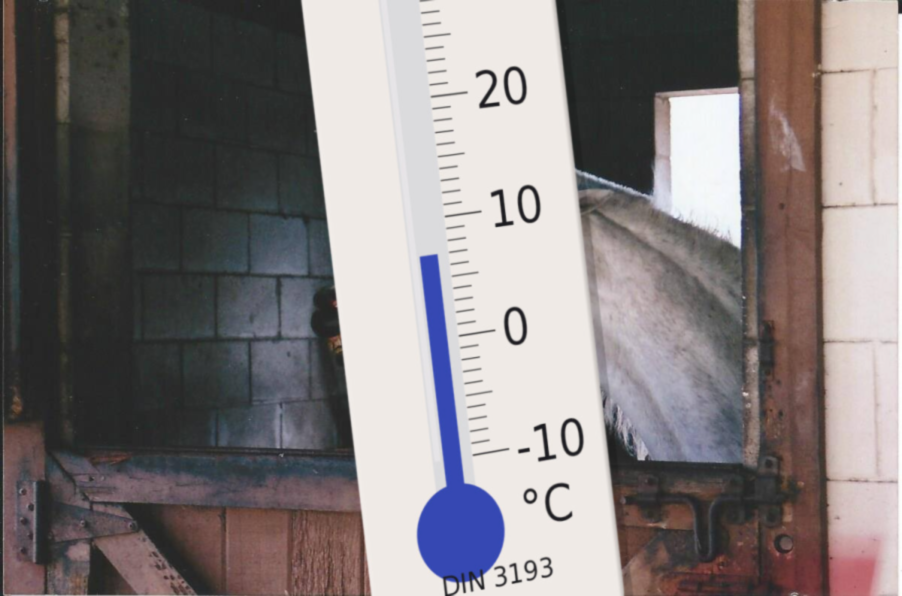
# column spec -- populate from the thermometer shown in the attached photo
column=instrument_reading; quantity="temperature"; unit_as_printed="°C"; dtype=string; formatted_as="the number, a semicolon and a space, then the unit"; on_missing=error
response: 7; °C
